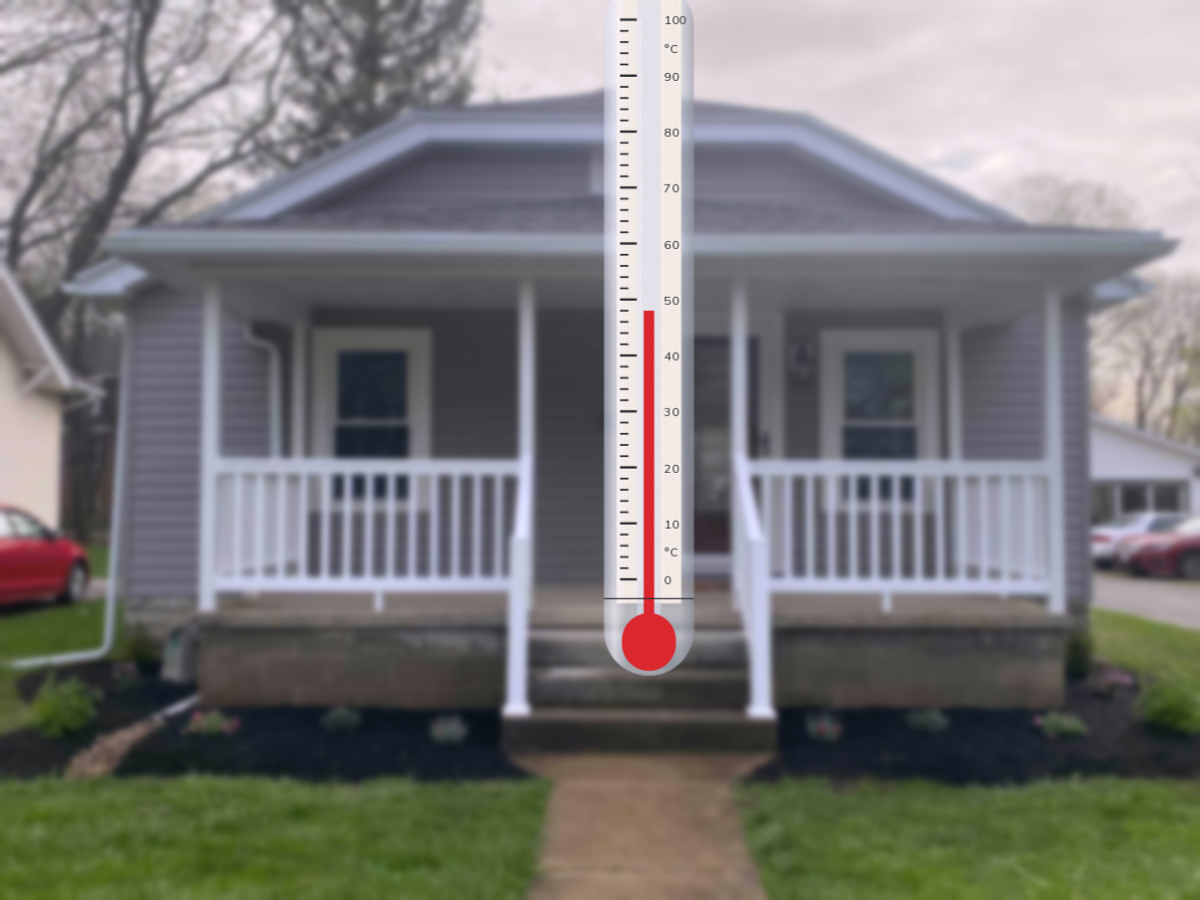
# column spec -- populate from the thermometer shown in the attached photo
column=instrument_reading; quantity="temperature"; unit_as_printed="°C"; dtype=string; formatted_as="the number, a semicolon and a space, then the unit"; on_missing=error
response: 48; °C
